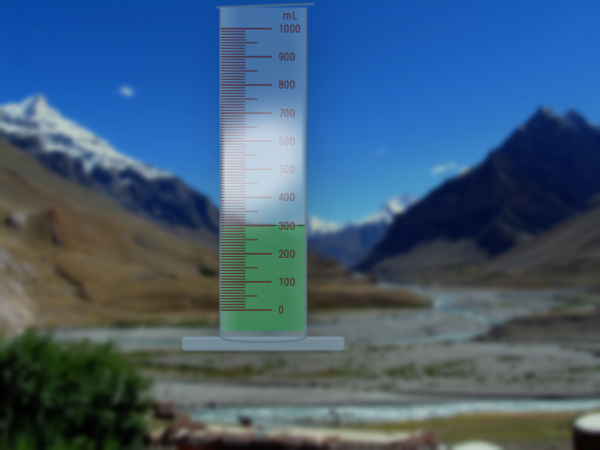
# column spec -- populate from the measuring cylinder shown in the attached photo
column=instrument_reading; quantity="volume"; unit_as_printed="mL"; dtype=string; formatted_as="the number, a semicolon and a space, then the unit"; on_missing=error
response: 300; mL
